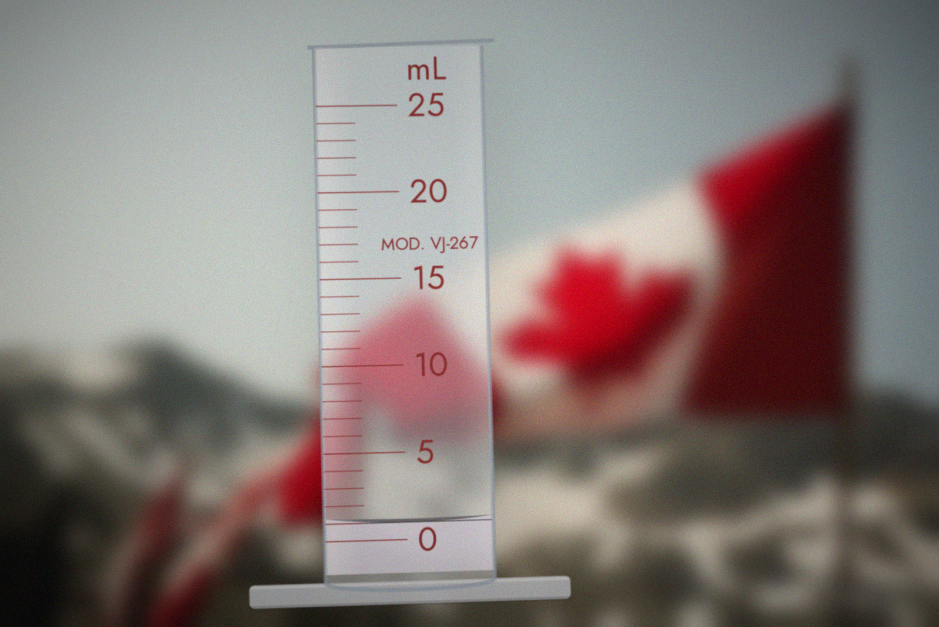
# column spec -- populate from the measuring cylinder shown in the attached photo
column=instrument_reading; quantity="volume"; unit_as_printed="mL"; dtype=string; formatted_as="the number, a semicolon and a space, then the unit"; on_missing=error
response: 1; mL
